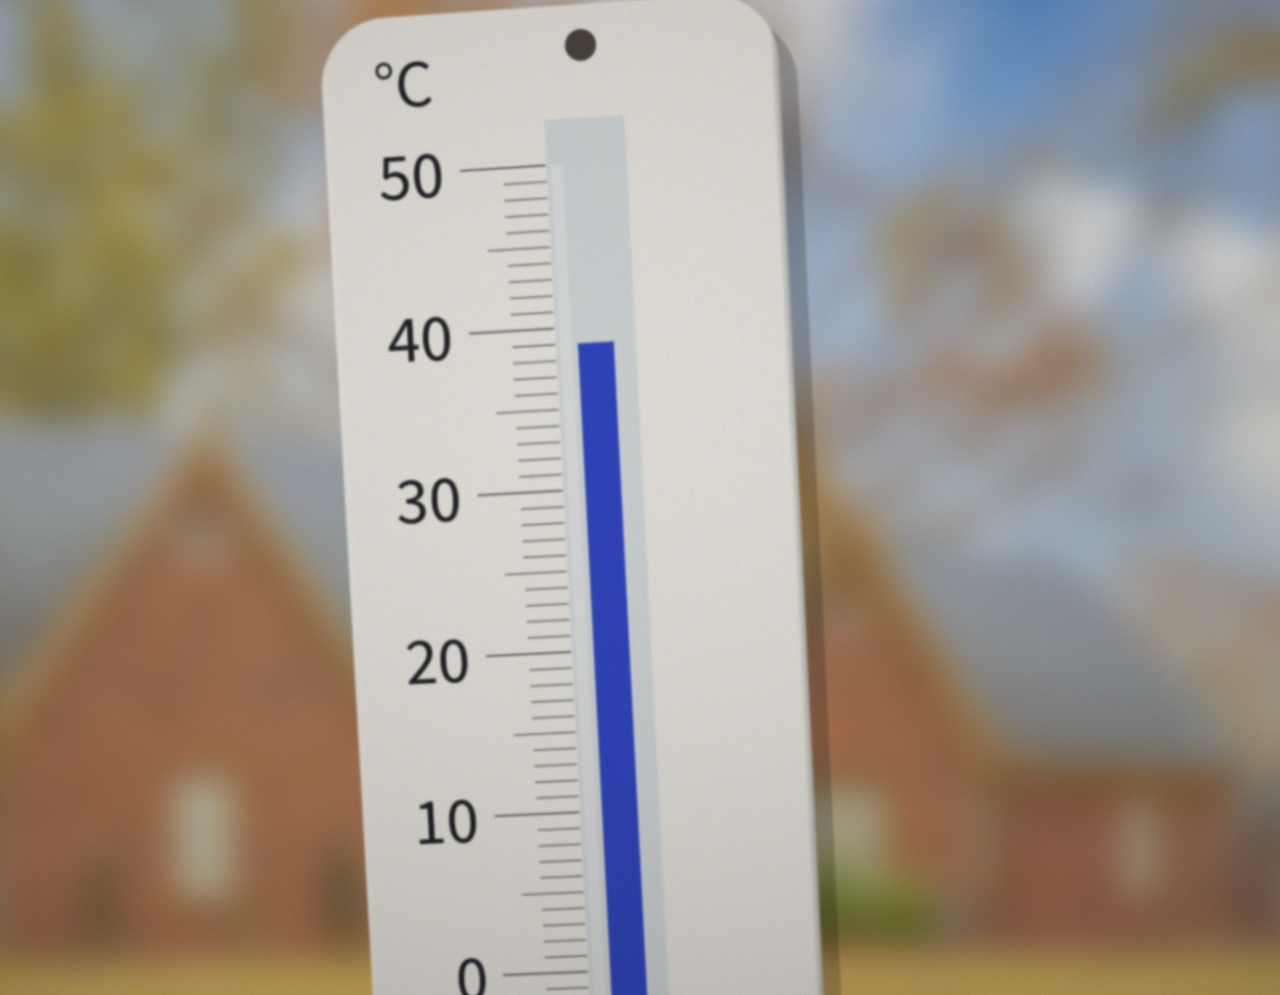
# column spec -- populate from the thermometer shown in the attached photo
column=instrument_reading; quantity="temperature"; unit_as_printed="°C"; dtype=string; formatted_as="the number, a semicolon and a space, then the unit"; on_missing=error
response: 39; °C
